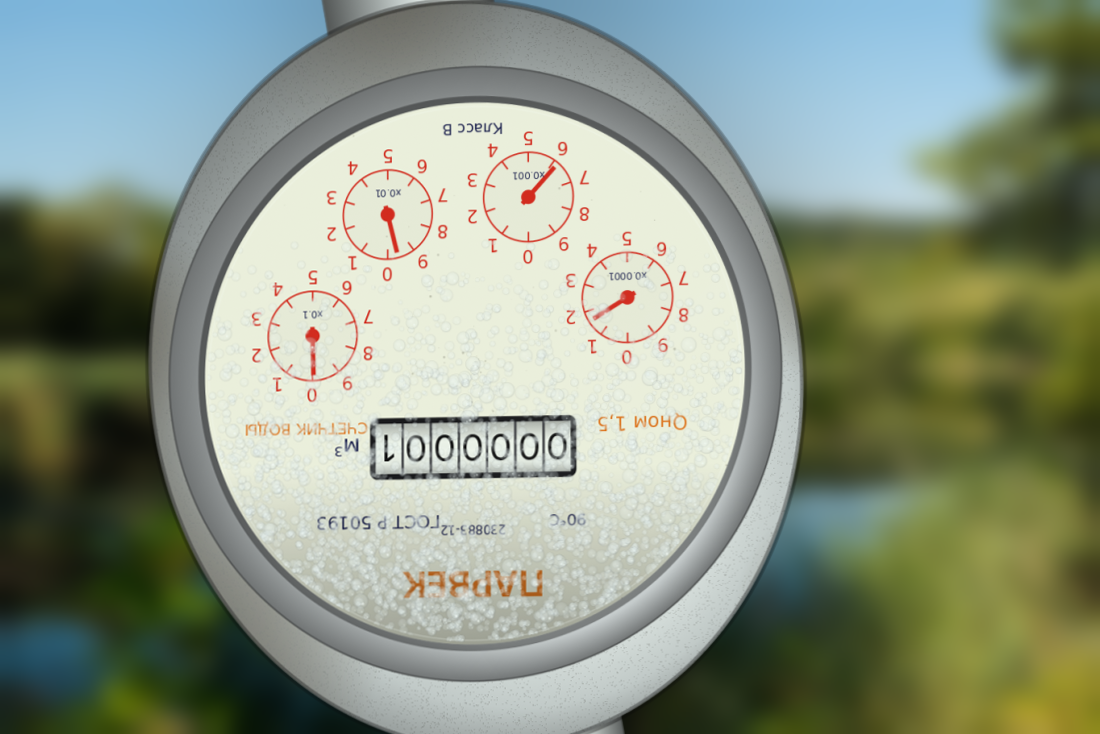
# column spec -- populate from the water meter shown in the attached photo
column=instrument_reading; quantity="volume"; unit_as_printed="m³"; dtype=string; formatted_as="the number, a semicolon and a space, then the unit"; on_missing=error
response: 0.9961; m³
